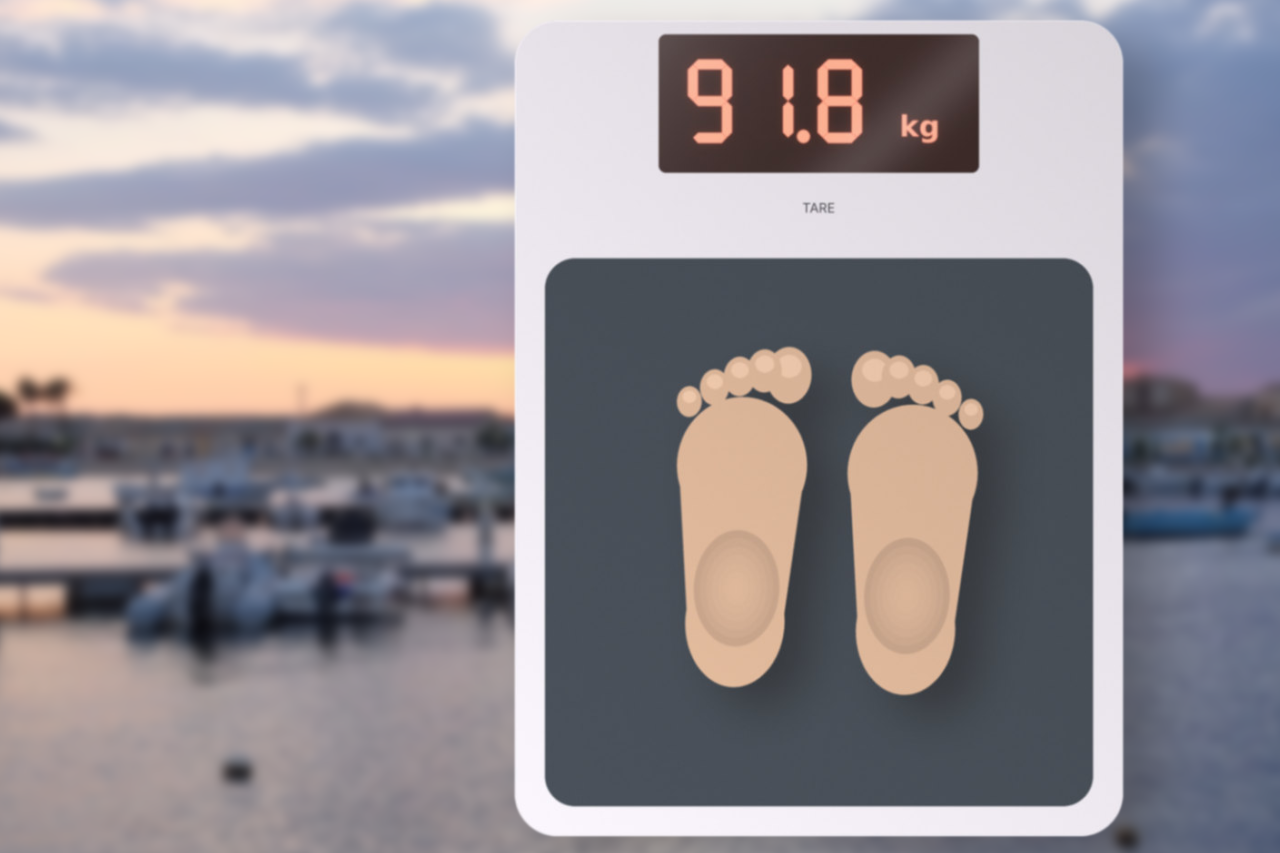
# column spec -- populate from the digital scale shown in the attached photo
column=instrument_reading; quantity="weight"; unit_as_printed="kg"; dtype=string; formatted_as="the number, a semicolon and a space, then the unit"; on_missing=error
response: 91.8; kg
